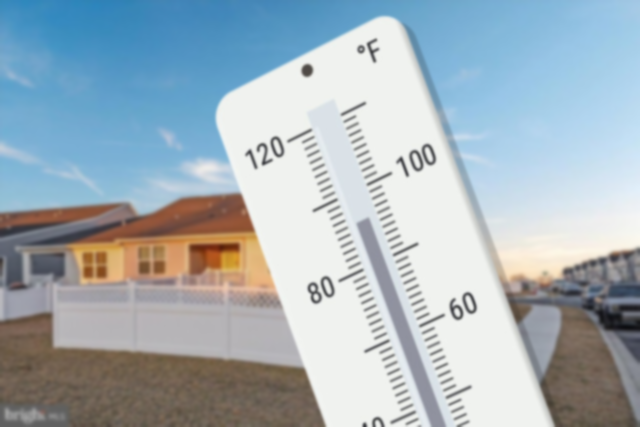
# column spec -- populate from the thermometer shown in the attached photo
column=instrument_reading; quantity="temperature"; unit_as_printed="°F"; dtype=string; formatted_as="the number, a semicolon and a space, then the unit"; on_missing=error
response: 92; °F
